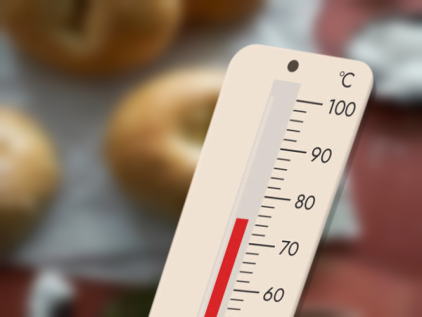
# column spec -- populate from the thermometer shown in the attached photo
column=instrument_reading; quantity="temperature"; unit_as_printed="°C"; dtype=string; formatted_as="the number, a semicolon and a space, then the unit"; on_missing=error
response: 75; °C
